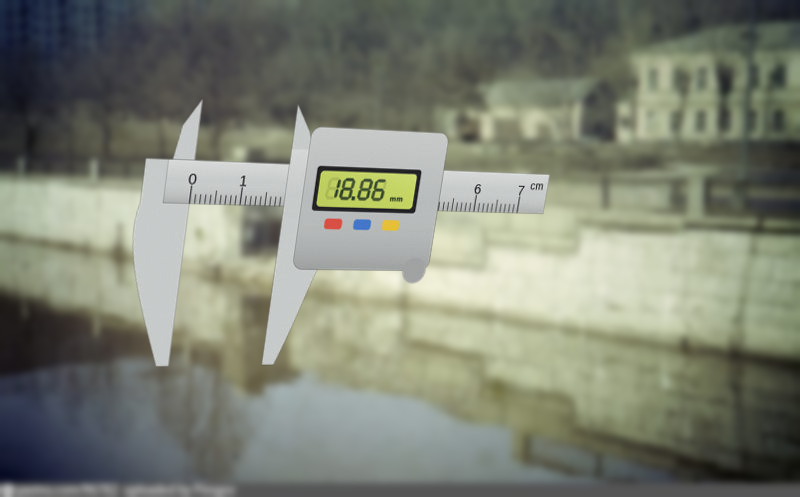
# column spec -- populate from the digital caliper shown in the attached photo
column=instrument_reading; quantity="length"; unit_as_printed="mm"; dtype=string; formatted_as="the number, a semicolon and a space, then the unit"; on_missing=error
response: 18.86; mm
